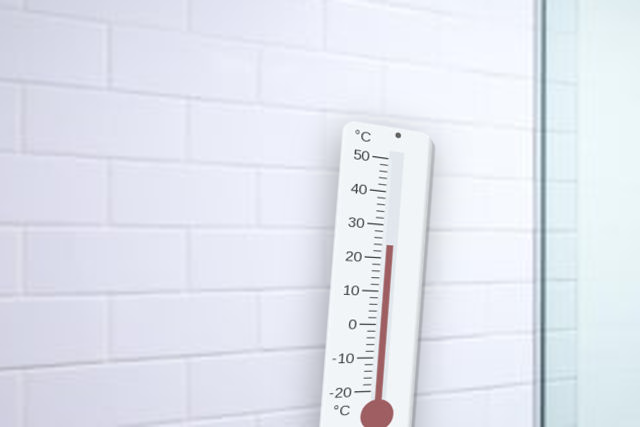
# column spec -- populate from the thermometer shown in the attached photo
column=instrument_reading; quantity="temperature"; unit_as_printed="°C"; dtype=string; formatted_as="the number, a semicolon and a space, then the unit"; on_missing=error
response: 24; °C
